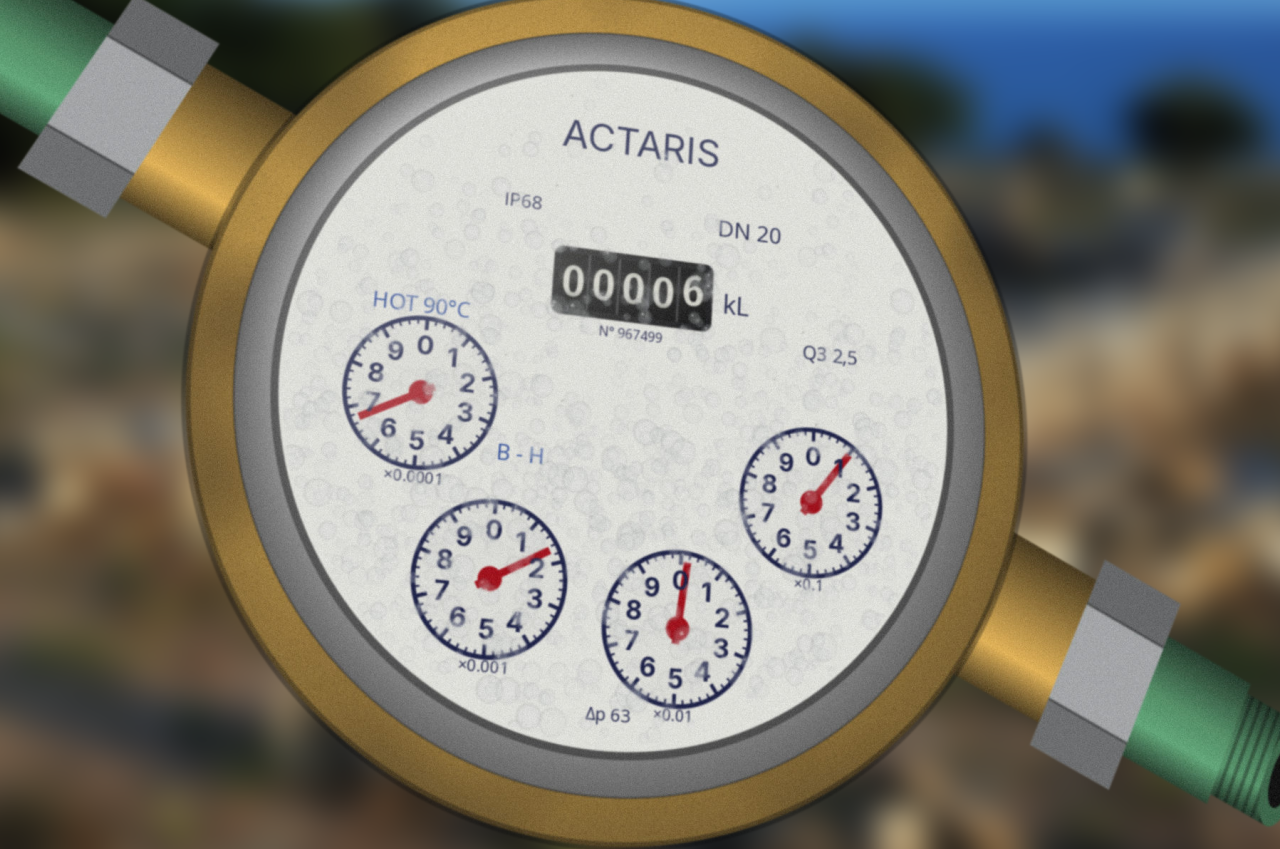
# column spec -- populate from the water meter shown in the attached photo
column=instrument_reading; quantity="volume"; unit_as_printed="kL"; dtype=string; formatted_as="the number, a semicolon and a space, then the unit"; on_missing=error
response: 6.1016; kL
